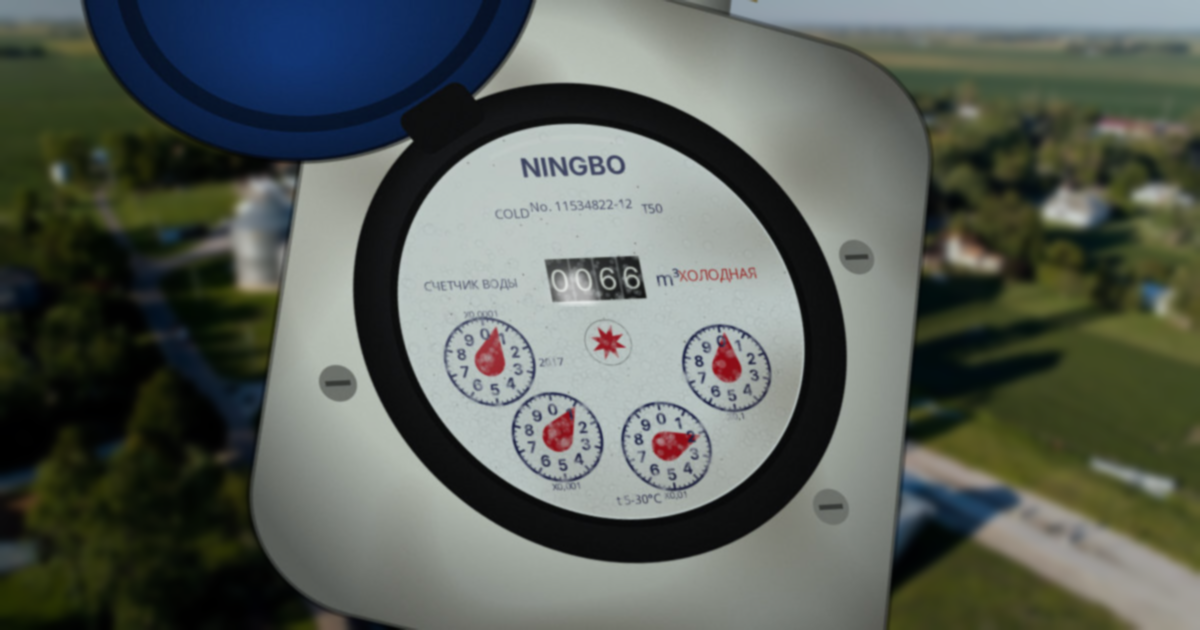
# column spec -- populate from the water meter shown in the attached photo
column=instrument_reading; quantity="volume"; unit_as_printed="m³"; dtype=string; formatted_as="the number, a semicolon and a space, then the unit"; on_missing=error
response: 66.0210; m³
